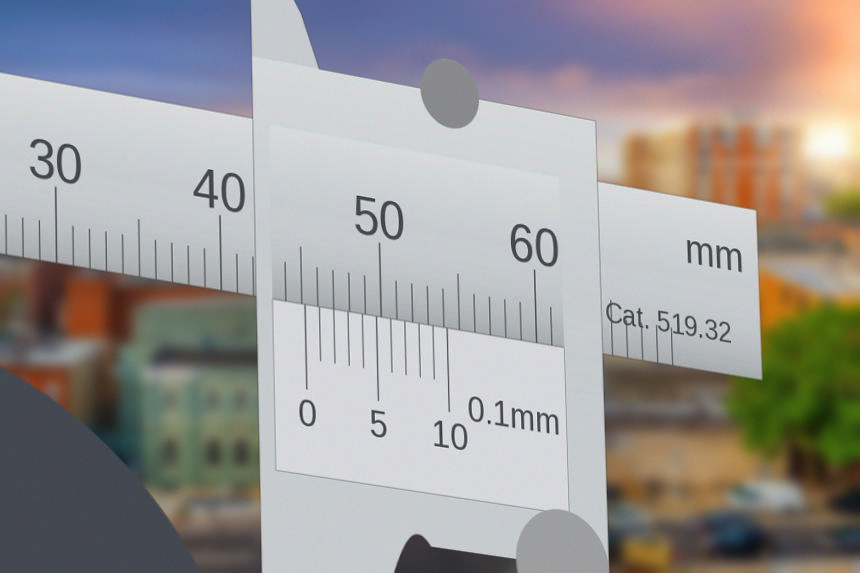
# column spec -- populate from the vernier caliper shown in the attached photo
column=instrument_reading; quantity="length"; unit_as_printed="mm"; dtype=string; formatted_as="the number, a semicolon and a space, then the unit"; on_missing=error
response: 45.2; mm
